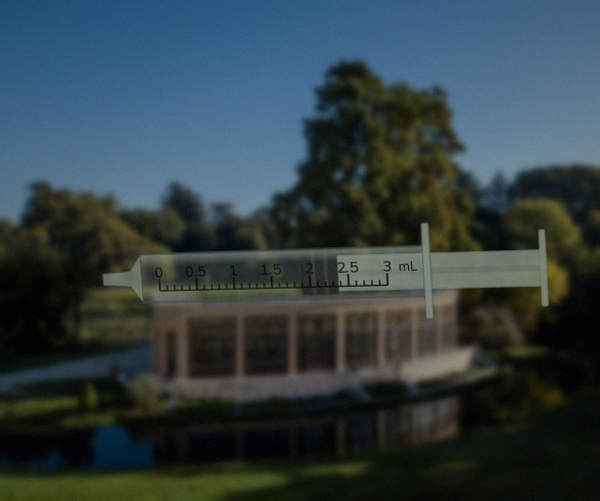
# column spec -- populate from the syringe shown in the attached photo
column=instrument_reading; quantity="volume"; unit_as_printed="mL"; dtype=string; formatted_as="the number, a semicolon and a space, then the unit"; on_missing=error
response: 1.9; mL
